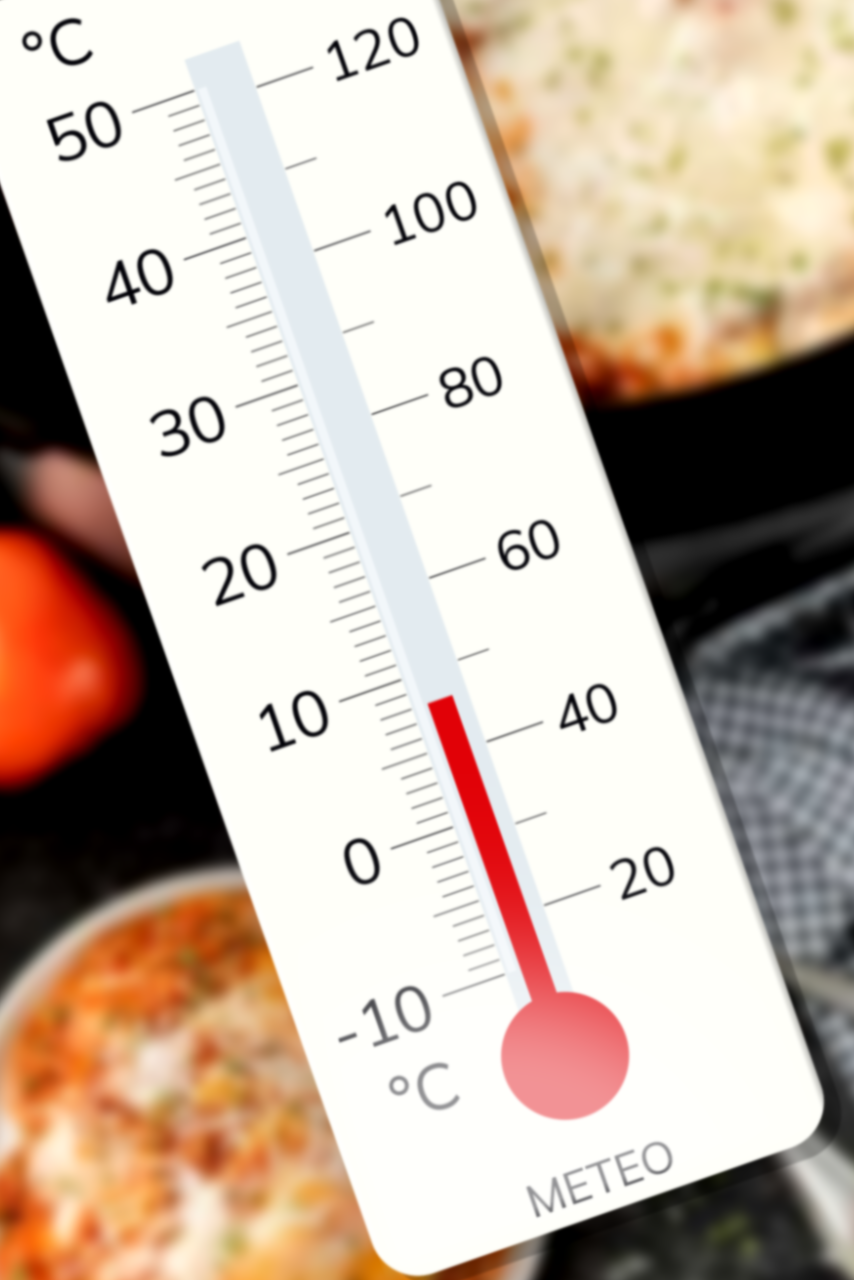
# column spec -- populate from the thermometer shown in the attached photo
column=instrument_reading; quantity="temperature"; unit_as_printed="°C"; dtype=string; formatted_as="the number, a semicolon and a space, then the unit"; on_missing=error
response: 8; °C
